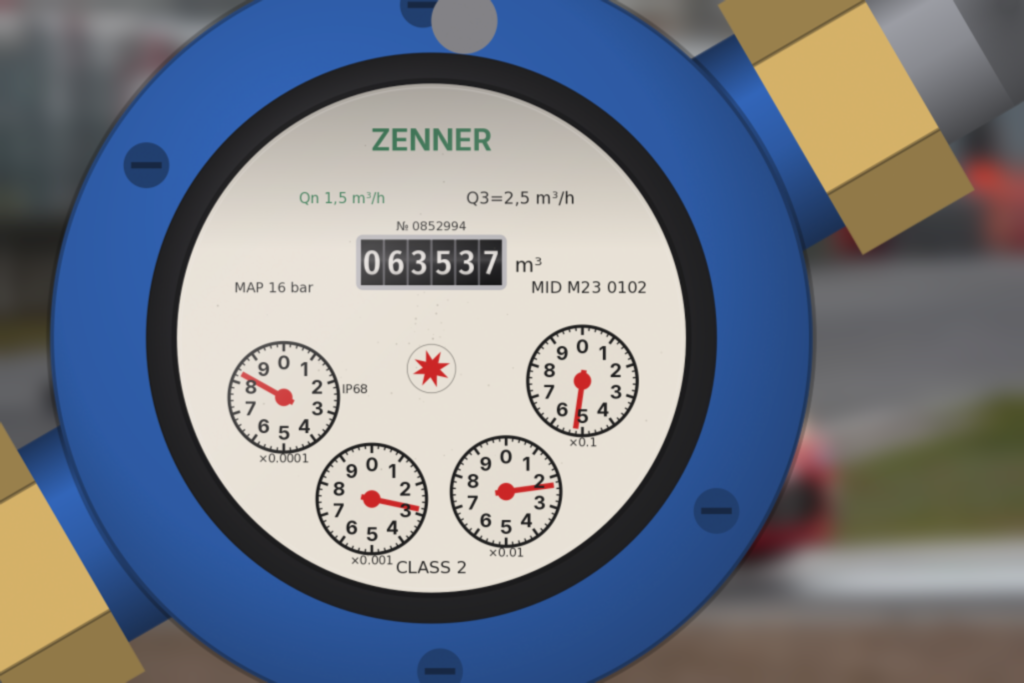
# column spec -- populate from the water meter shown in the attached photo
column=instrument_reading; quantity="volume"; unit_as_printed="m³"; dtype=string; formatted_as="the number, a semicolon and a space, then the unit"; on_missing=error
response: 63537.5228; m³
